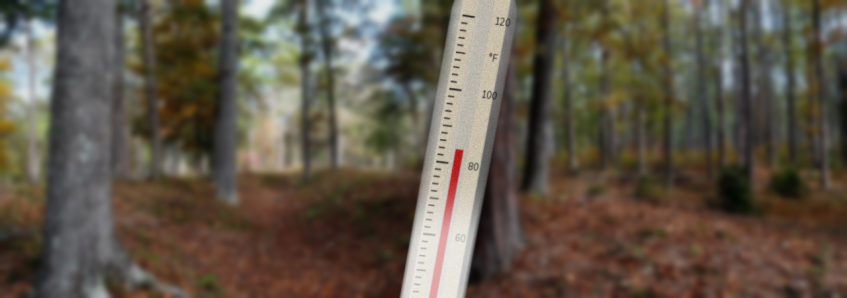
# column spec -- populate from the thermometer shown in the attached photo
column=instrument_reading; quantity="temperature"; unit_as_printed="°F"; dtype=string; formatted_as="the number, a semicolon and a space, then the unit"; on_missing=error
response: 84; °F
